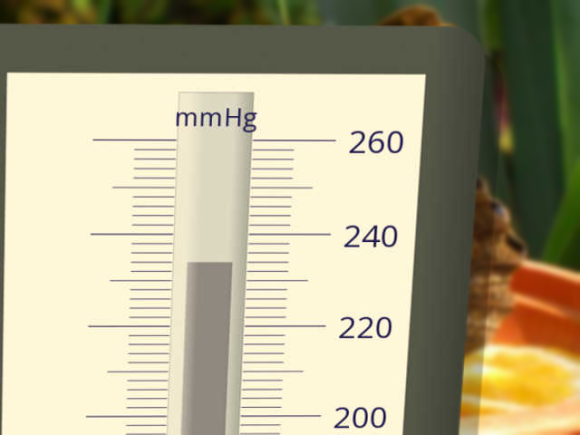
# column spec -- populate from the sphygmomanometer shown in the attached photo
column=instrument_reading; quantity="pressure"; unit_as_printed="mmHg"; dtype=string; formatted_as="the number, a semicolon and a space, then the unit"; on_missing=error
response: 234; mmHg
